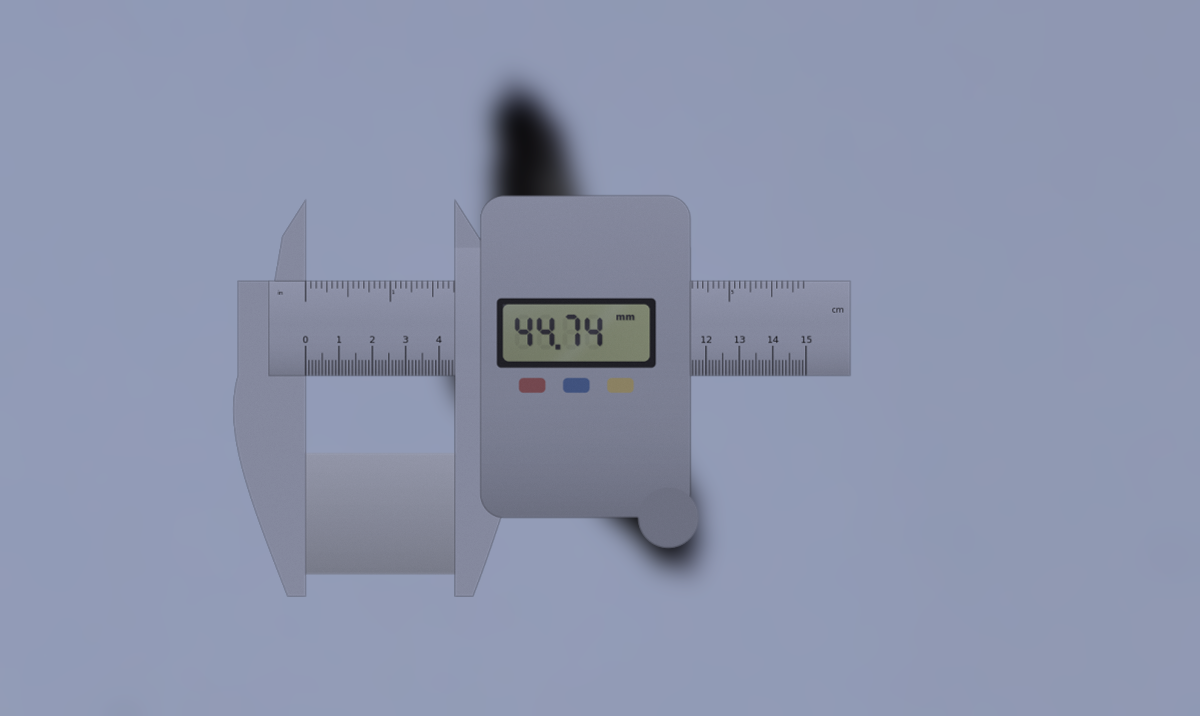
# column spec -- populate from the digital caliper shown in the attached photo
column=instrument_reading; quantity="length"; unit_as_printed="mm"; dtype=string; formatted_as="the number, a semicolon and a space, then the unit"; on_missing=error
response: 44.74; mm
